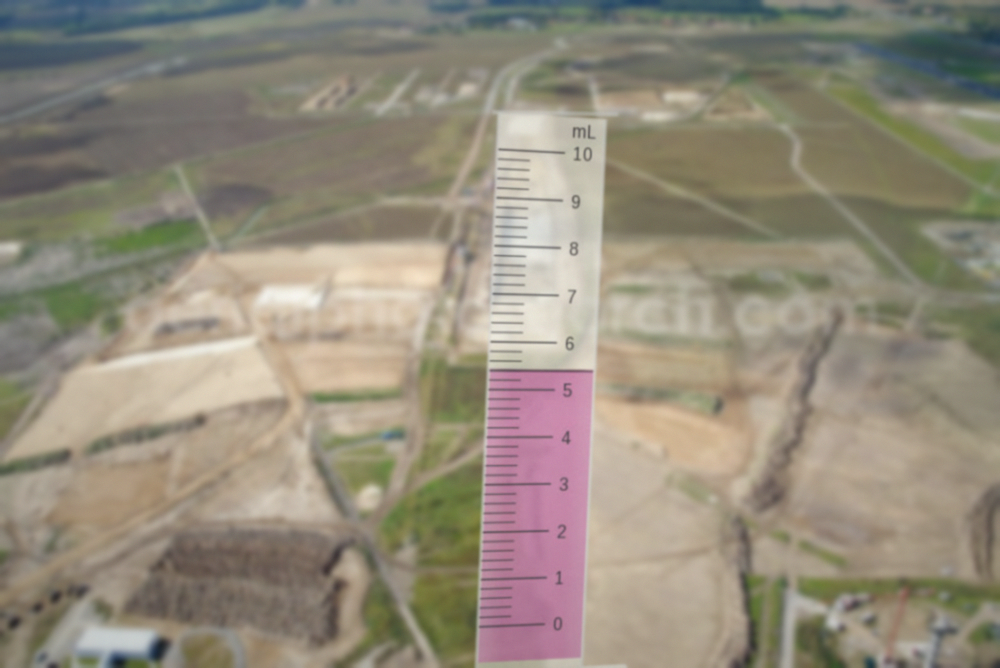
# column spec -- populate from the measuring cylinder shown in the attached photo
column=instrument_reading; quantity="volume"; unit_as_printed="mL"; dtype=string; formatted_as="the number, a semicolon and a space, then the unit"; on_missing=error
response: 5.4; mL
